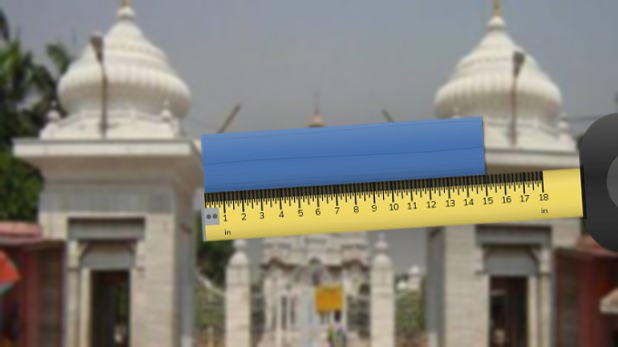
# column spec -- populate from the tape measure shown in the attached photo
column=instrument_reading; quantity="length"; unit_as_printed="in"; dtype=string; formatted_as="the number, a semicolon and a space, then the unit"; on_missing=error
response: 15; in
